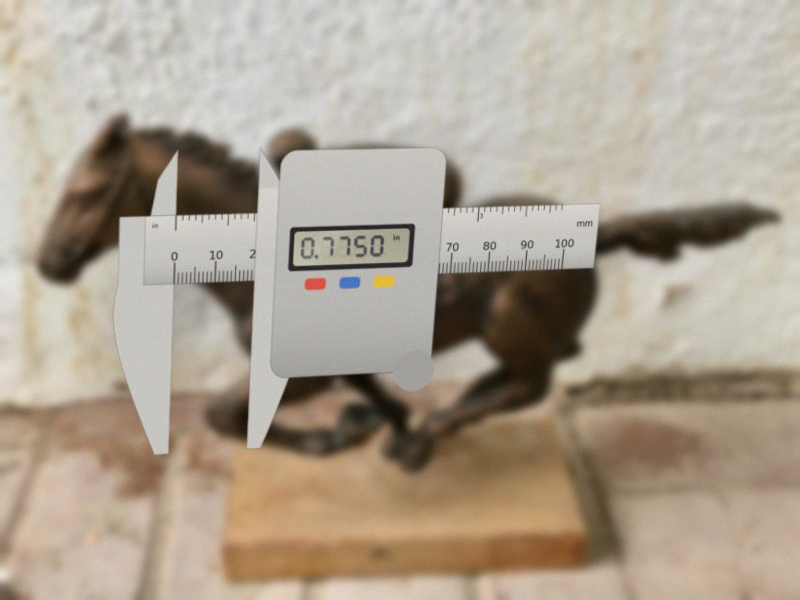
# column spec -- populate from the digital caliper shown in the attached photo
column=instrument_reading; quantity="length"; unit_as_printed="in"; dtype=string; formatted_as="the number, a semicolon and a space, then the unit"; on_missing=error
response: 0.7750; in
